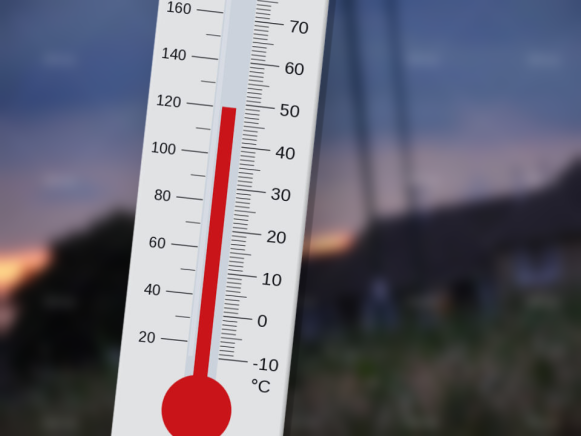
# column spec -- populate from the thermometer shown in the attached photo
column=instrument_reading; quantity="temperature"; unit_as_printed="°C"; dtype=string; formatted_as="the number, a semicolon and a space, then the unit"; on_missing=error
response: 49; °C
